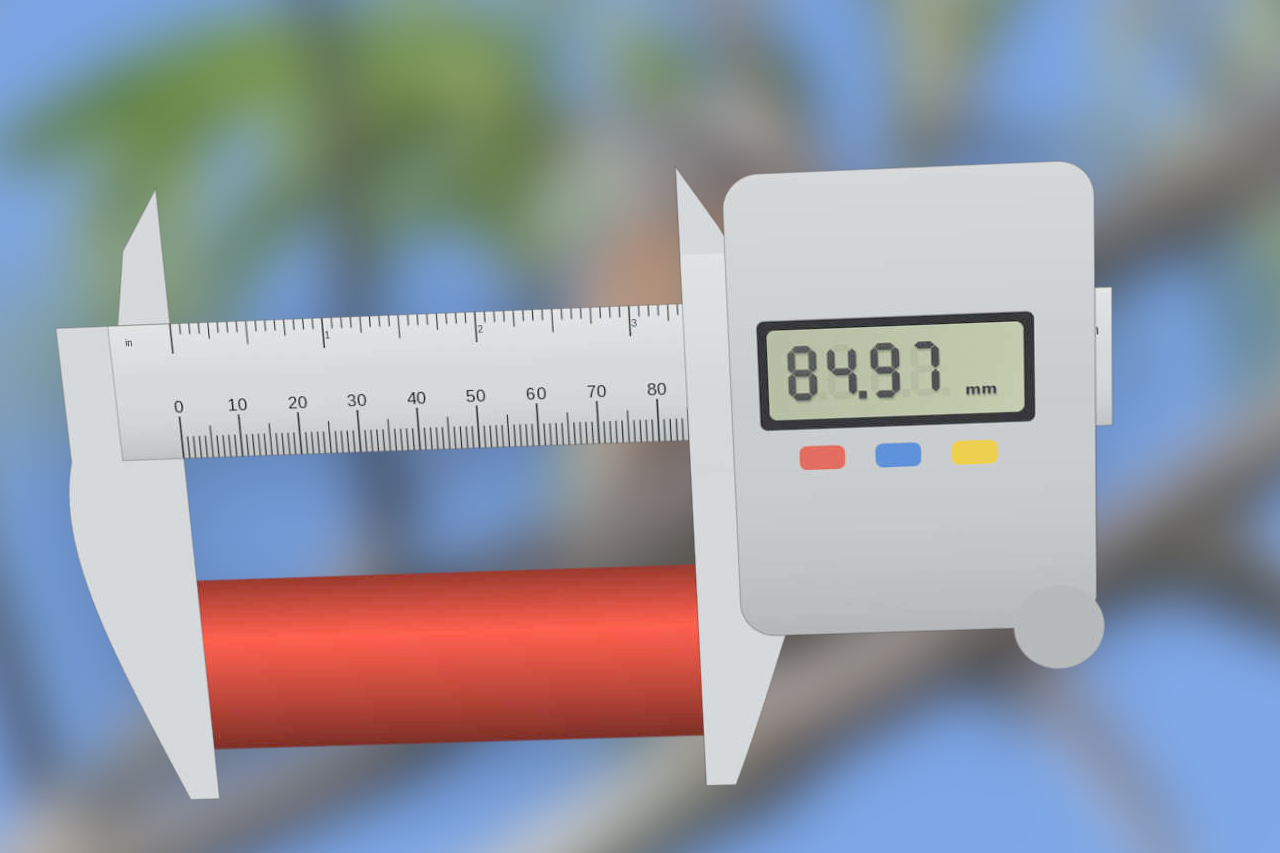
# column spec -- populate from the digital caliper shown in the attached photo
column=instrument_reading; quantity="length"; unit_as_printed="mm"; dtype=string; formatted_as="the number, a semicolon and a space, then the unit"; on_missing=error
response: 84.97; mm
